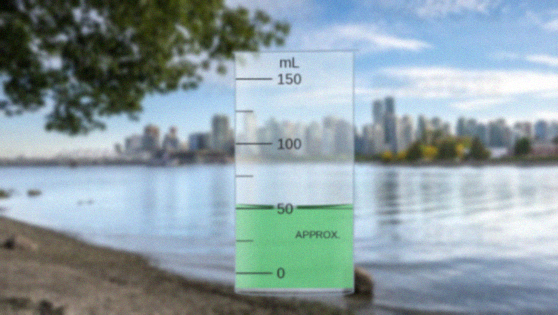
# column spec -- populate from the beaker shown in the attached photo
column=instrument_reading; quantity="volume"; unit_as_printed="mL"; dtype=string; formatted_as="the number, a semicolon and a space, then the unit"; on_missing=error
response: 50; mL
